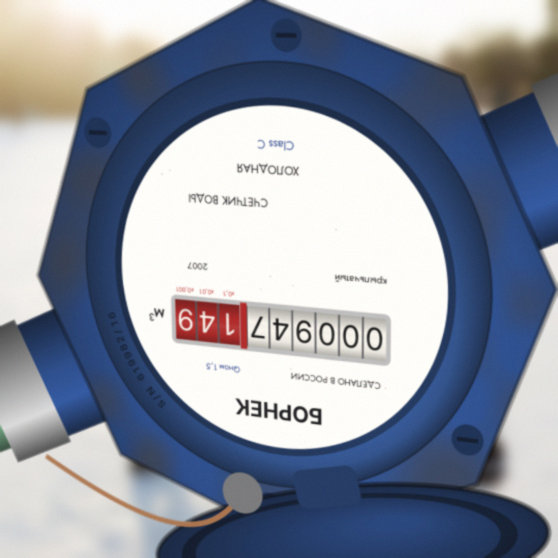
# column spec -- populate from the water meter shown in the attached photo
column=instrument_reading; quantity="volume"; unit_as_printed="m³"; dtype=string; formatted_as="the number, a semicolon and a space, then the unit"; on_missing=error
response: 947.149; m³
